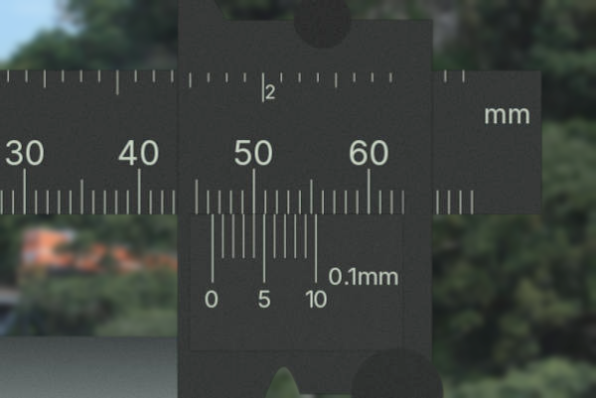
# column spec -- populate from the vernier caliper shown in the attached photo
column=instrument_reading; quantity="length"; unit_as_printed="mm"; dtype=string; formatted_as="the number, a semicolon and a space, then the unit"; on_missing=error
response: 46.4; mm
